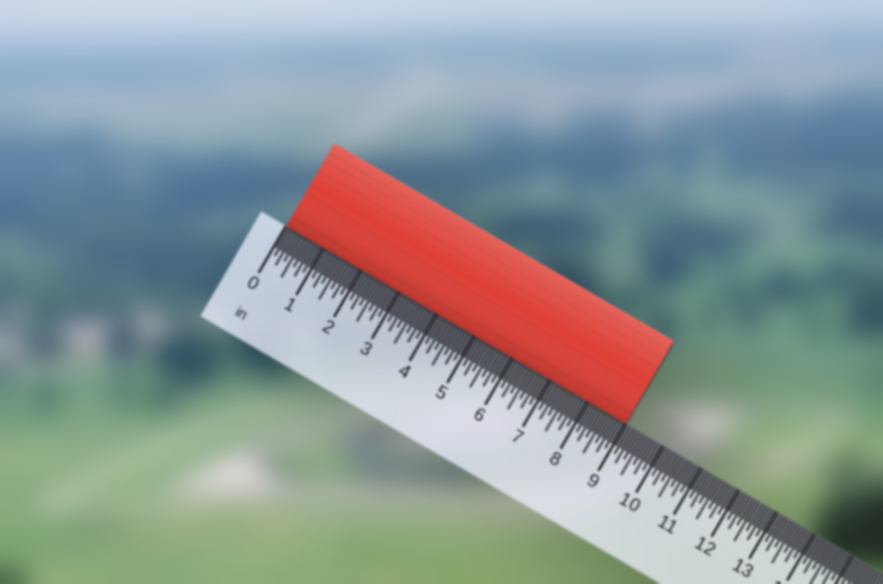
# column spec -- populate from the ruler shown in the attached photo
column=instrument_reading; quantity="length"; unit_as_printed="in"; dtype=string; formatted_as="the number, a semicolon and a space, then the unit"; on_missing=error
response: 9; in
